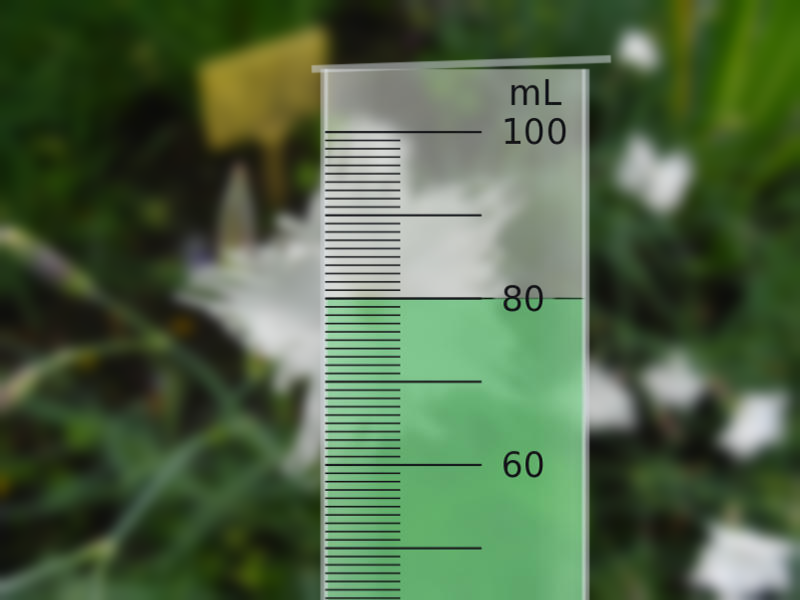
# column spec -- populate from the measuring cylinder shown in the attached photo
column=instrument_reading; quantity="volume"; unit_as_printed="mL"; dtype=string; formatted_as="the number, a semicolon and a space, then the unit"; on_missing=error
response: 80; mL
